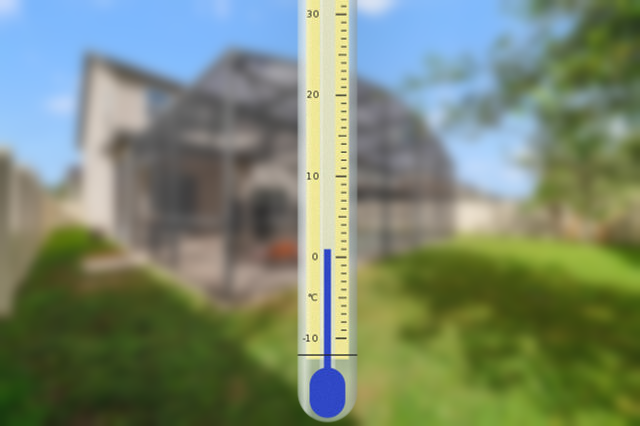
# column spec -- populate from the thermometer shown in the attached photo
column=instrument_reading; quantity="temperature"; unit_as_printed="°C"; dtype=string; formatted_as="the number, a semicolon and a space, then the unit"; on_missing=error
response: 1; °C
